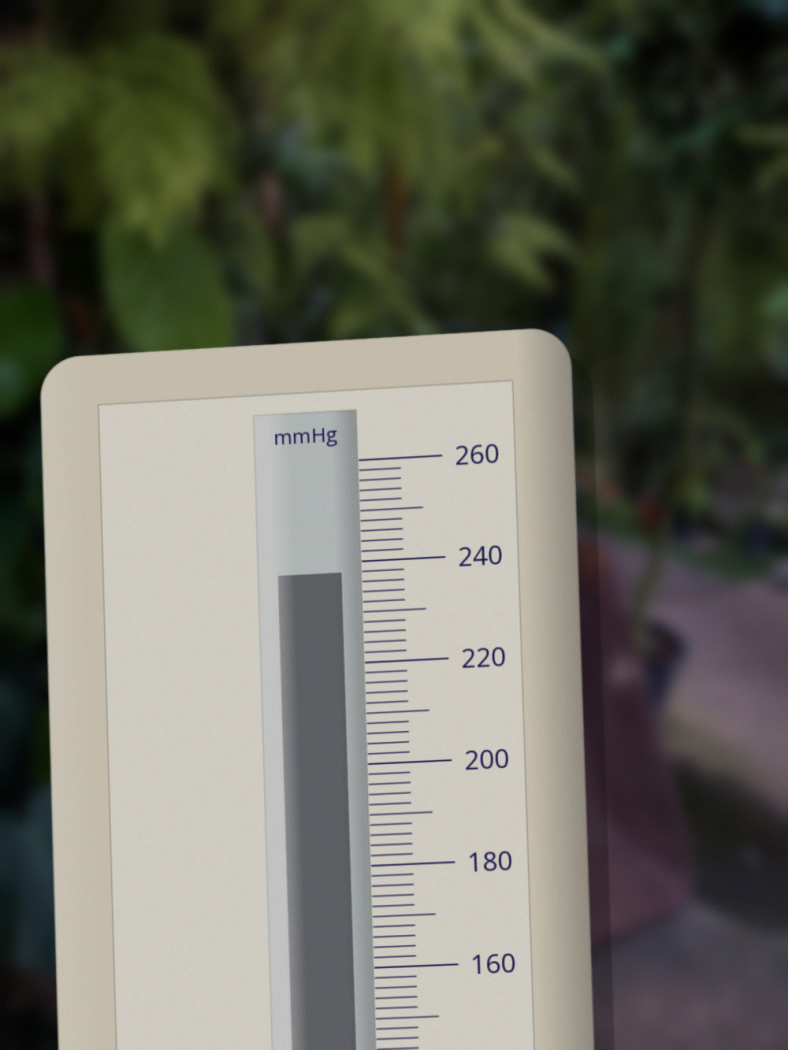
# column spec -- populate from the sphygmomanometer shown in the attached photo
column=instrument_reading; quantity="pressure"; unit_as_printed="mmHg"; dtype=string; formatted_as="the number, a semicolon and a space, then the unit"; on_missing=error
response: 238; mmHg
